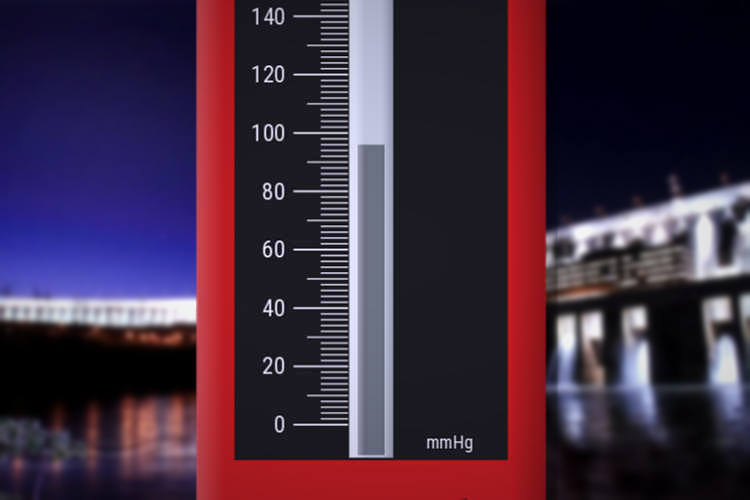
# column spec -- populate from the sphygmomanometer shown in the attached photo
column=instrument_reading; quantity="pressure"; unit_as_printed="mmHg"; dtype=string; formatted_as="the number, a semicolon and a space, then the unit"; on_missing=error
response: 96; mmHg
